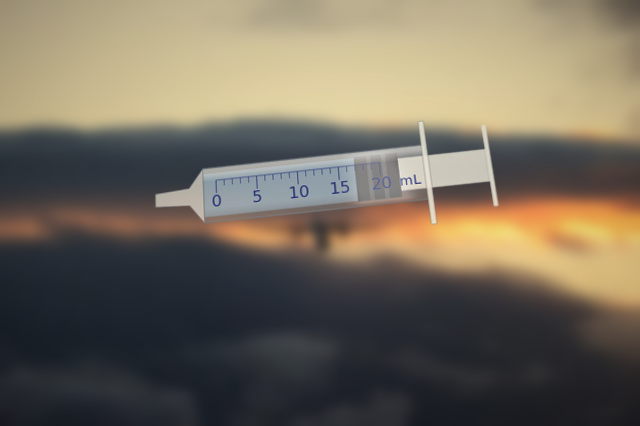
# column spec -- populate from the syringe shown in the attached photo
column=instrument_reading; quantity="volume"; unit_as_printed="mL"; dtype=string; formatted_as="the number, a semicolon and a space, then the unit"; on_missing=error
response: 17; mL
